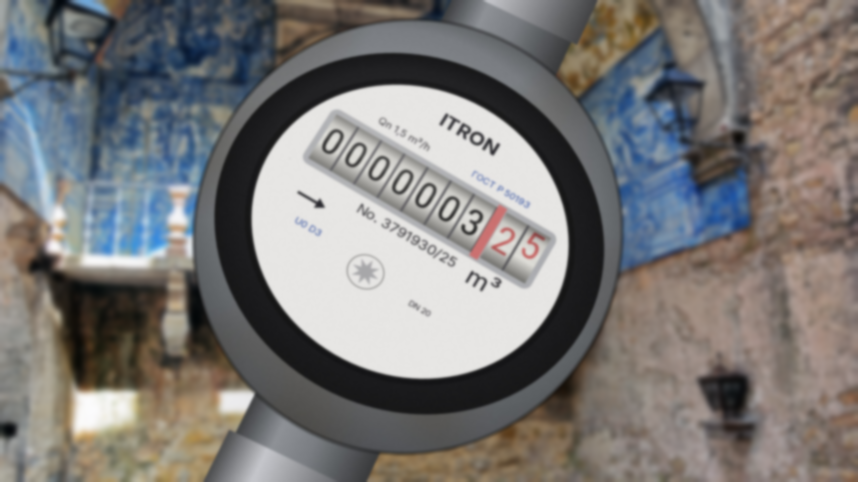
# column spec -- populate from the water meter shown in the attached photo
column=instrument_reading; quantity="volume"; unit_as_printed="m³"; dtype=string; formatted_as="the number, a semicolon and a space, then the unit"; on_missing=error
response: 3.25; m³
